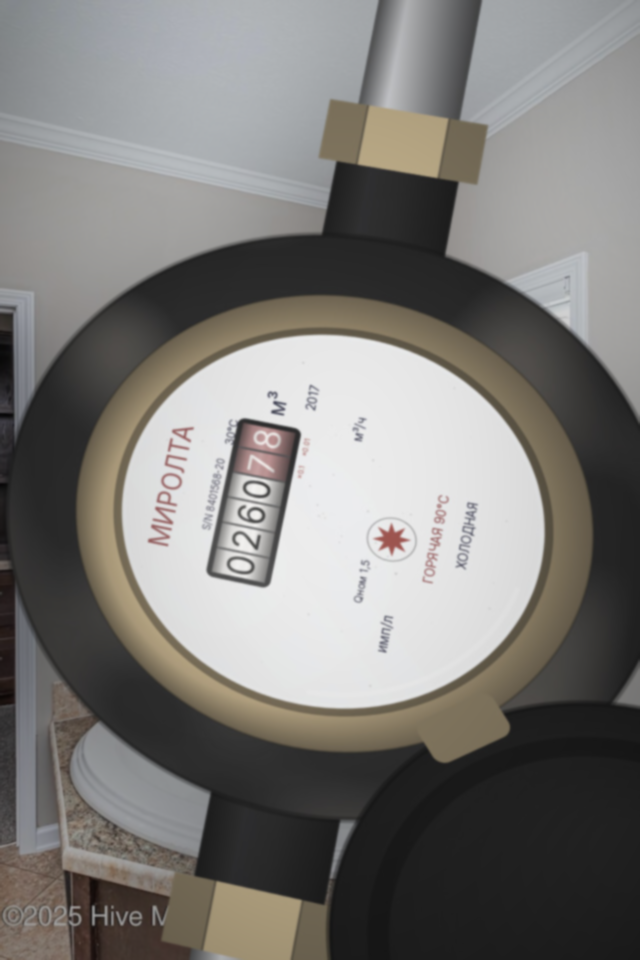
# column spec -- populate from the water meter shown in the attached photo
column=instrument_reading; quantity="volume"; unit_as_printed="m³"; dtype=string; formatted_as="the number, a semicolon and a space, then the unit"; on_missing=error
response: 260.78; m³
